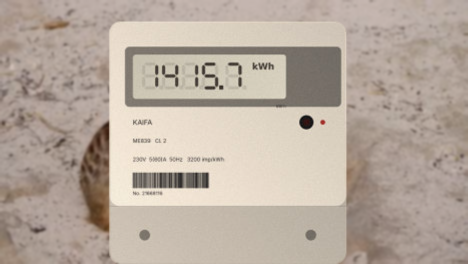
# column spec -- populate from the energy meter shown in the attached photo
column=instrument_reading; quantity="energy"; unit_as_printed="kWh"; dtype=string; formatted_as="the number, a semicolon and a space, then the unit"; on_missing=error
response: 1415.7; kWh
